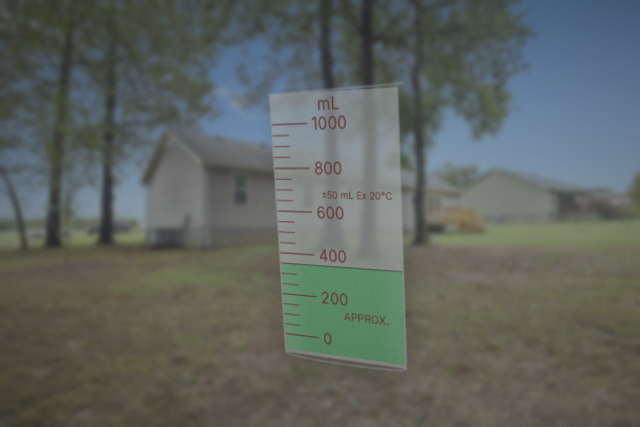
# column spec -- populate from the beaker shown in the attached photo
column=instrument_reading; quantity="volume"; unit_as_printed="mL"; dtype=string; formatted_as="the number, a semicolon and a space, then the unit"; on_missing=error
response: 350; mL
